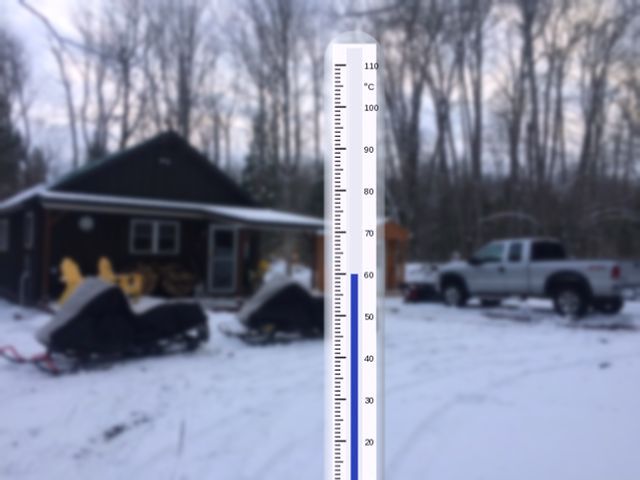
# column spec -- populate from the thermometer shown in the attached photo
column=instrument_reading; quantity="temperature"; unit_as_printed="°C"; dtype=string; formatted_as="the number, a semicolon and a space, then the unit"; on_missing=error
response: 60; °C
